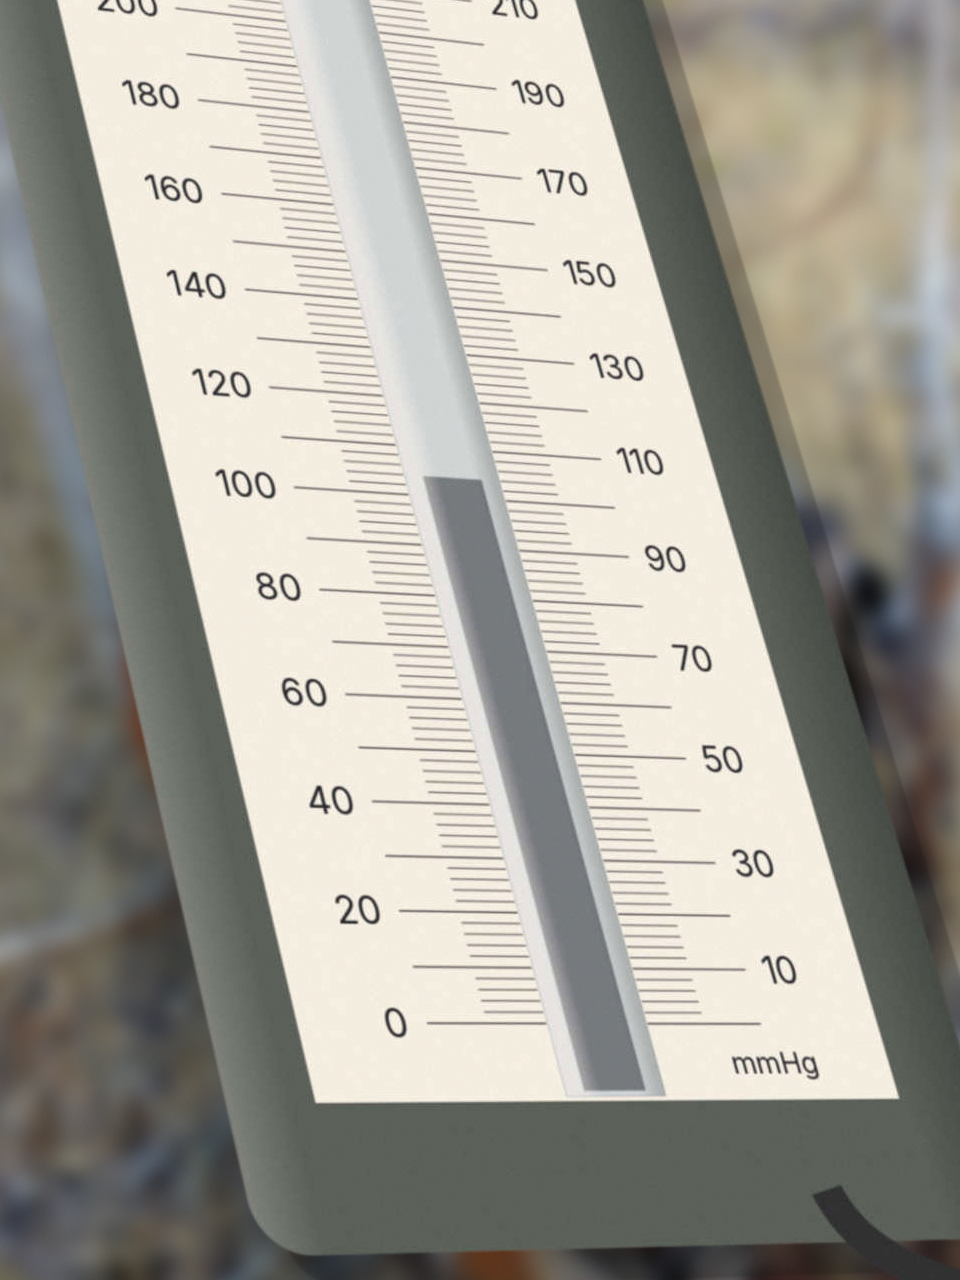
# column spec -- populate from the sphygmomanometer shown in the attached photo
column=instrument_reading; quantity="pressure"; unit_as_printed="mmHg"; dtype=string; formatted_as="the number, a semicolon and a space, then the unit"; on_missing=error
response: 104; mmHg
